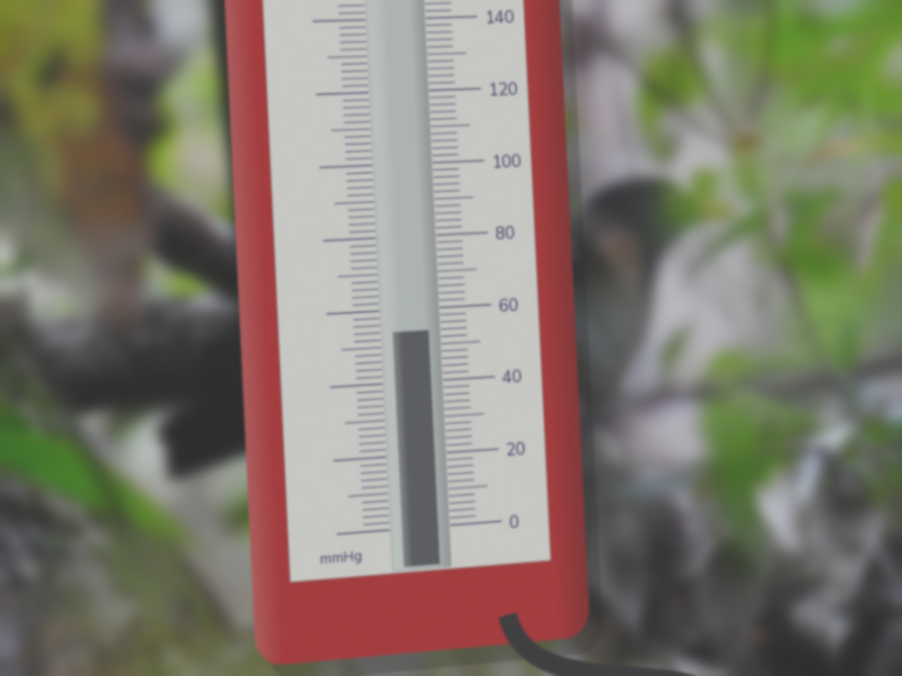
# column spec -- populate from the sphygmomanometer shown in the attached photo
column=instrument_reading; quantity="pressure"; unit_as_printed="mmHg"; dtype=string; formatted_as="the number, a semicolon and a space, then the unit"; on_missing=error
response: 54; mmHg
